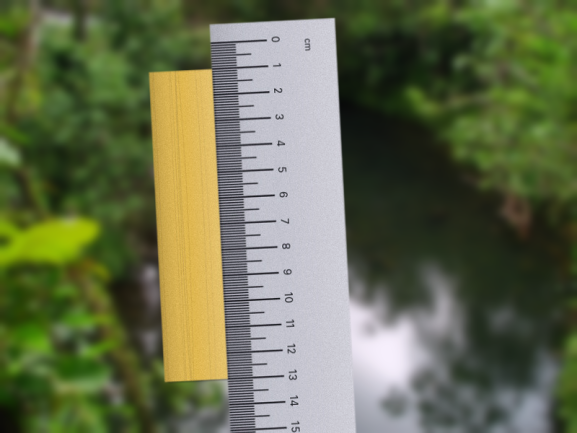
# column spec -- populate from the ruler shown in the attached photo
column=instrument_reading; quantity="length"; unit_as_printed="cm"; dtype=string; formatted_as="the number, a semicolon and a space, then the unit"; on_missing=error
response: 12; cm
